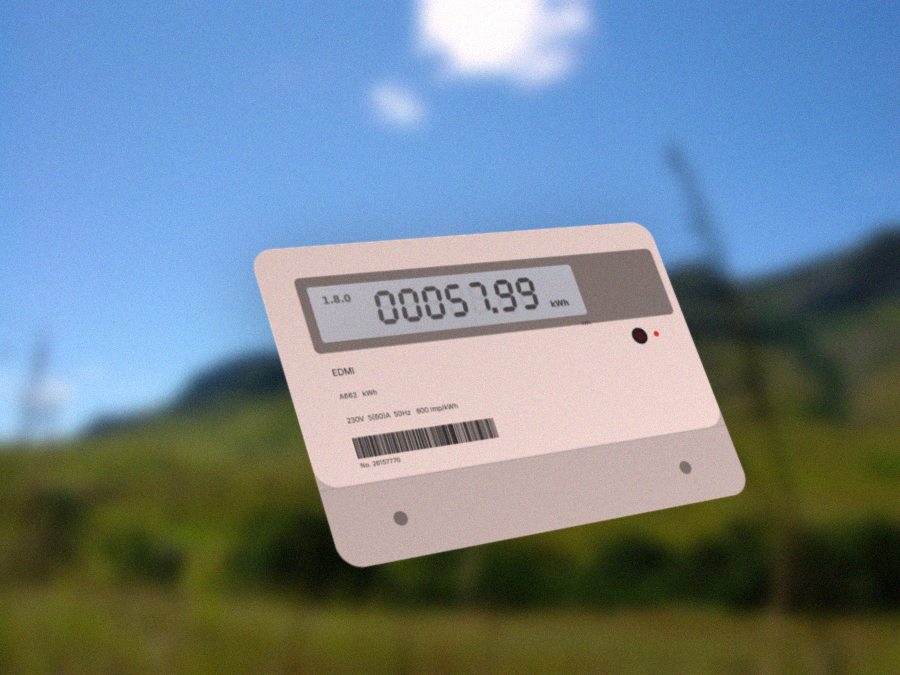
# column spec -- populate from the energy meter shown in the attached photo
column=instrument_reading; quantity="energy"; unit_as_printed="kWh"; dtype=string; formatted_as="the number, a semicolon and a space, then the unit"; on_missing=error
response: 57.99; kWh
